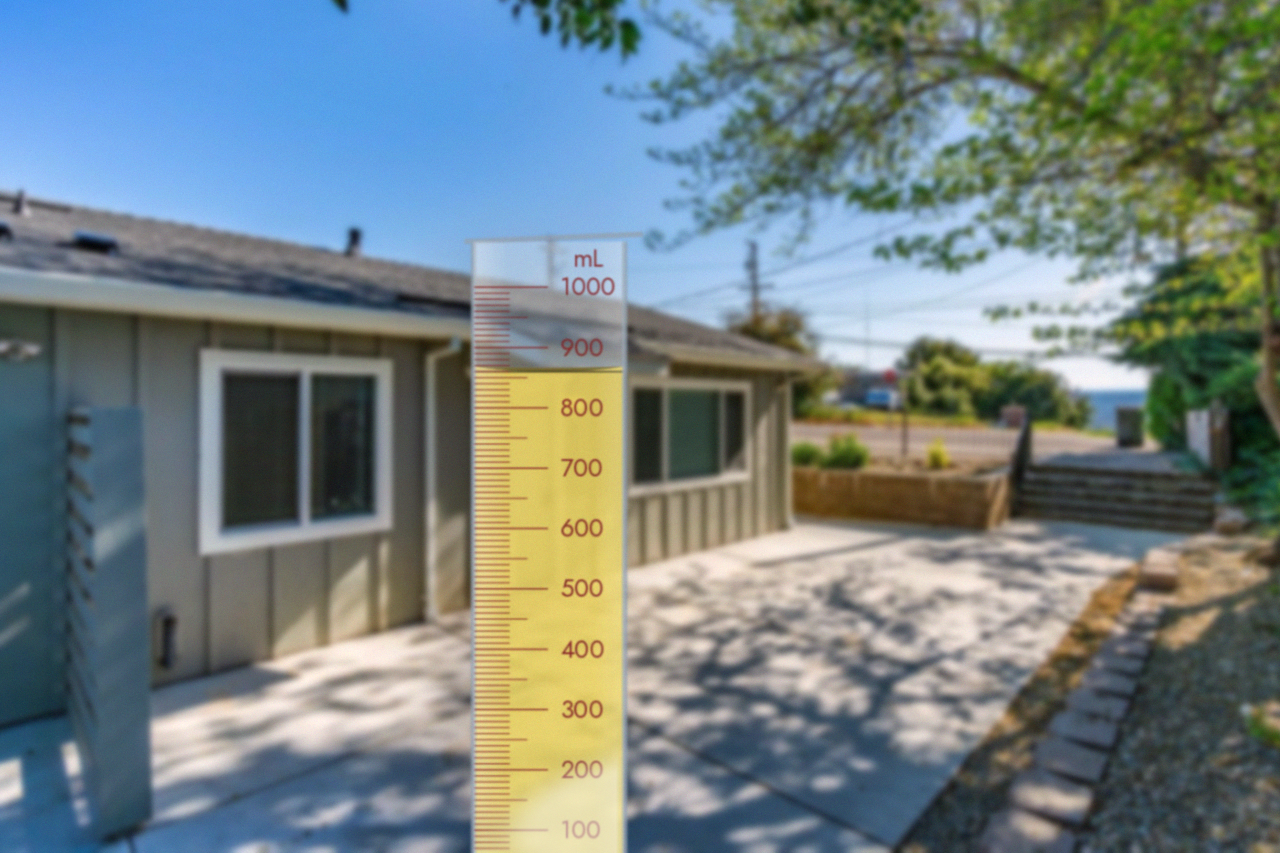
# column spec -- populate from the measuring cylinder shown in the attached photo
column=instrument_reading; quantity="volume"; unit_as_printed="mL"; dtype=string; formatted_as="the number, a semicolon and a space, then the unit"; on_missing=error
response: 860; mL
